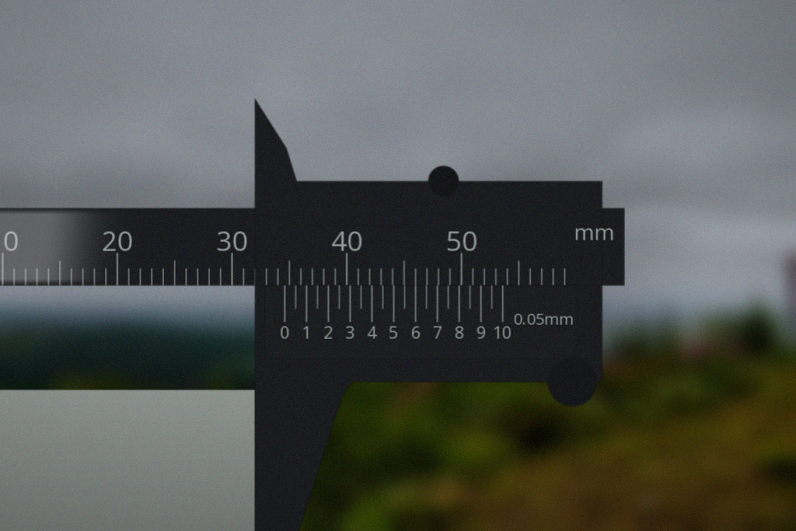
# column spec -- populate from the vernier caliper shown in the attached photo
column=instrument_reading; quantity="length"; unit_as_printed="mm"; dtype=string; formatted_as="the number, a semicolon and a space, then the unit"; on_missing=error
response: 34.6; mm
